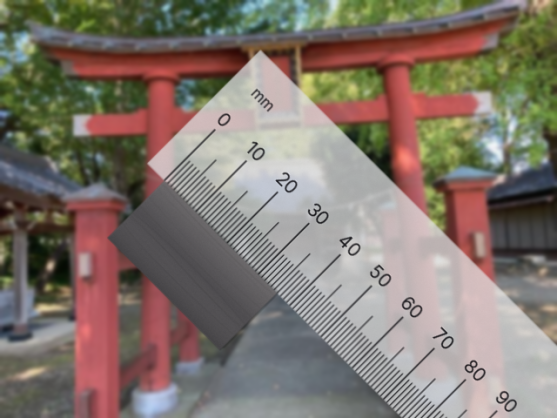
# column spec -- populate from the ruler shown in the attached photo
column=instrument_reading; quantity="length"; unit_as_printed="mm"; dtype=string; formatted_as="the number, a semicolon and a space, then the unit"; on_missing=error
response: 36; mm
